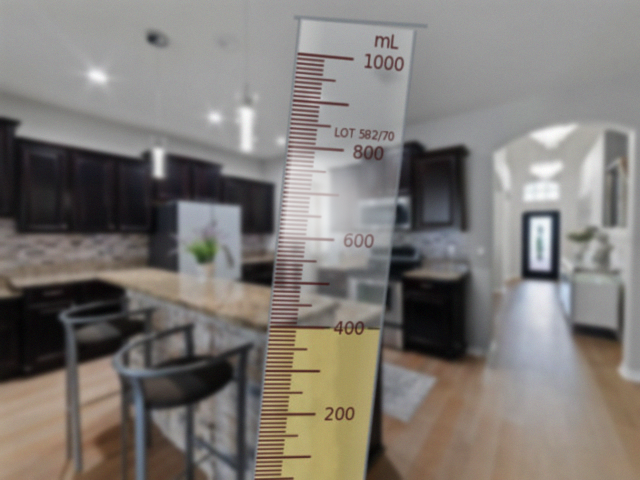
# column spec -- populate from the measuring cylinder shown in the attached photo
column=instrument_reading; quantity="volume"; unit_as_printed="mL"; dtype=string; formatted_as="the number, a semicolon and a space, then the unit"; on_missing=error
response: 400; mL
